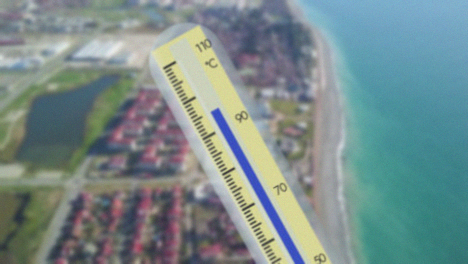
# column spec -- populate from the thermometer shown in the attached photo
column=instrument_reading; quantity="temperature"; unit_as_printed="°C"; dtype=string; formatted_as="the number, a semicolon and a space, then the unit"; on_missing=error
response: 95; °C
